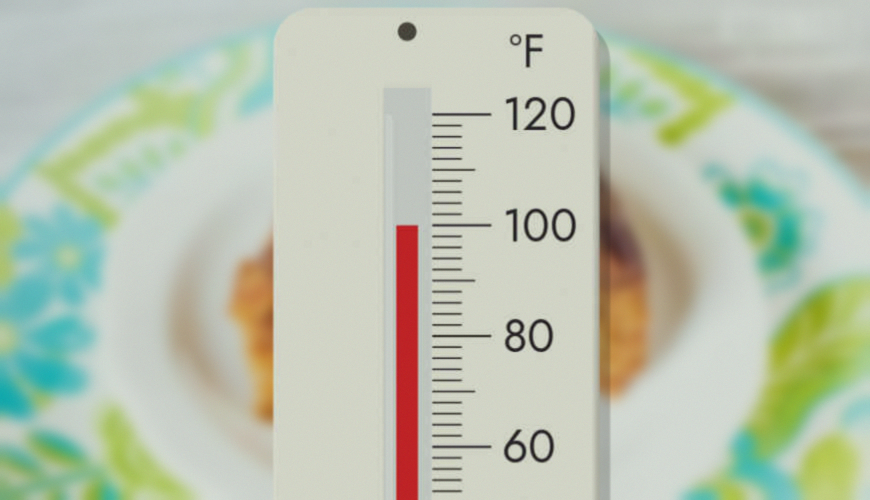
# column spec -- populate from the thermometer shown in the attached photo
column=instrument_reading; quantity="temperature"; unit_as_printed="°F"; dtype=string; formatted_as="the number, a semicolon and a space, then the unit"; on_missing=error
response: 100; °F
